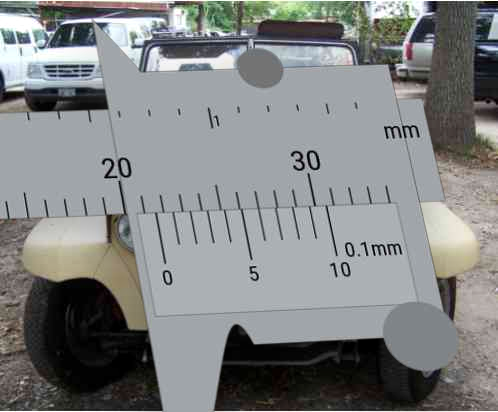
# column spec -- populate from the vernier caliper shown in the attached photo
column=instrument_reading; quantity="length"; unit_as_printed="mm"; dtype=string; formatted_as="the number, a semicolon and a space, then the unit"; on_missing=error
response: 21.6; mm
